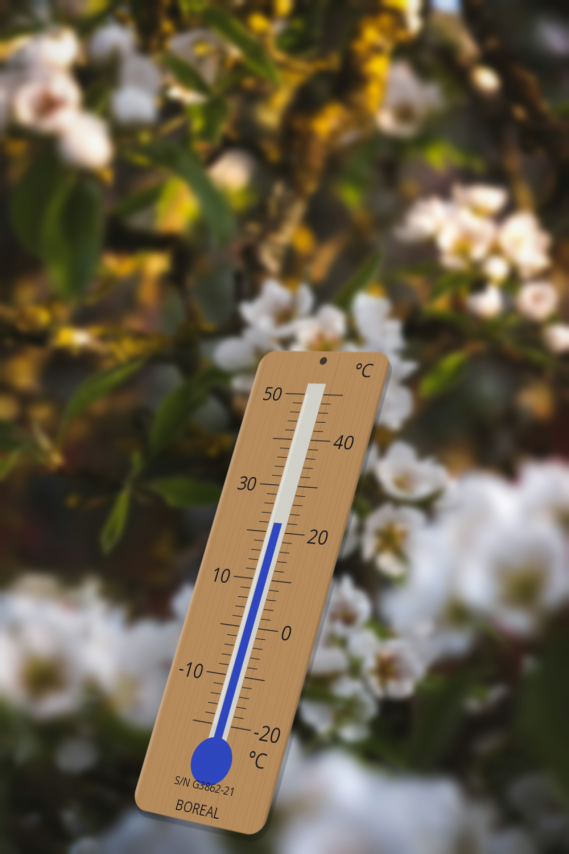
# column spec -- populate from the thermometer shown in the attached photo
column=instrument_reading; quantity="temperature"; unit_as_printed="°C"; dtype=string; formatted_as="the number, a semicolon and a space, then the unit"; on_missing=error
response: 22; °C
